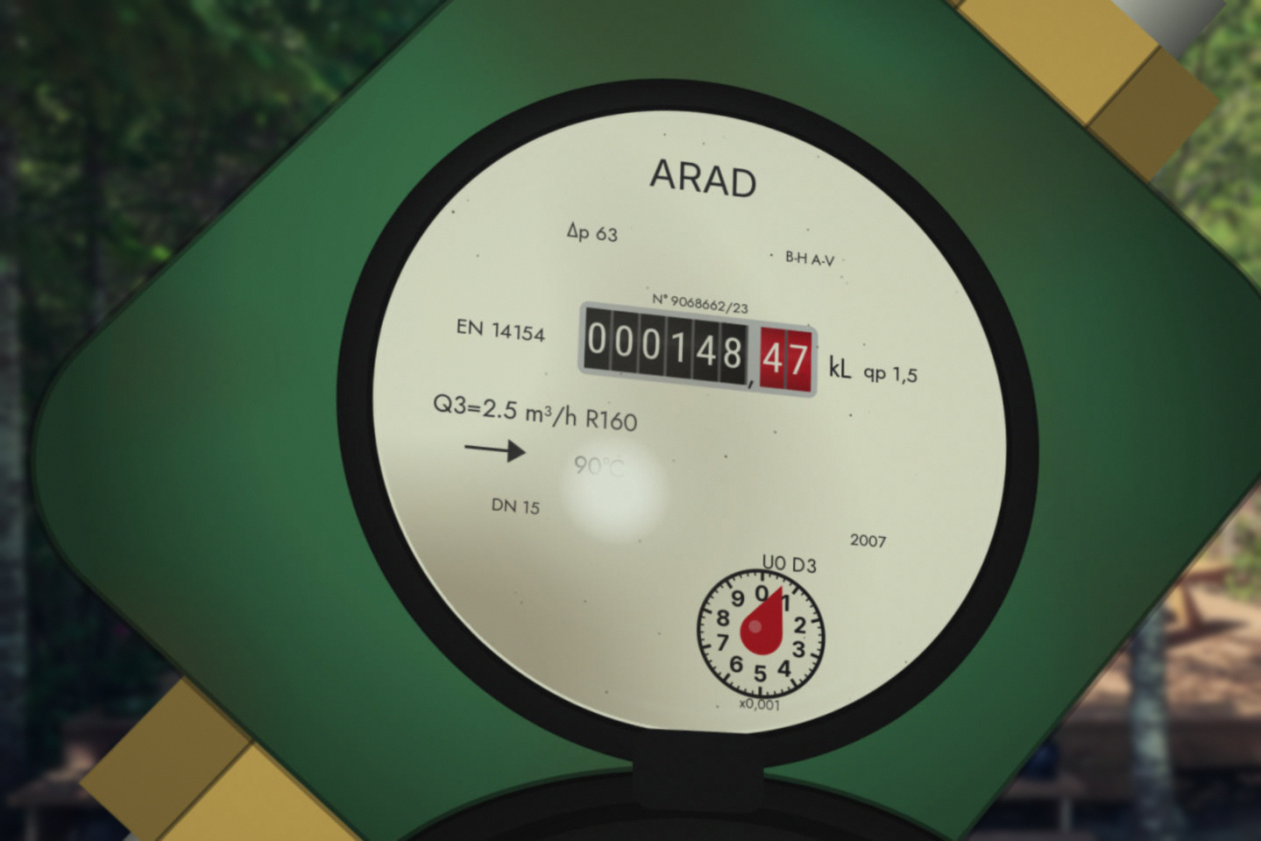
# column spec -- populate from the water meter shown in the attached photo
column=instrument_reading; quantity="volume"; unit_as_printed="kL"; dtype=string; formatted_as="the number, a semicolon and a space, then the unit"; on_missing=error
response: 148.470; kL
